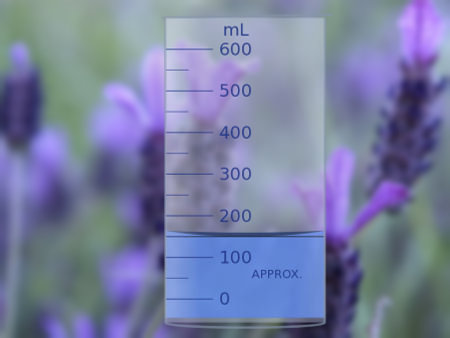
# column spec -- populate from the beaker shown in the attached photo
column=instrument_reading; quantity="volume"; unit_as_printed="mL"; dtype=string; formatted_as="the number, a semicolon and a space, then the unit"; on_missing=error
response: 150; mL
